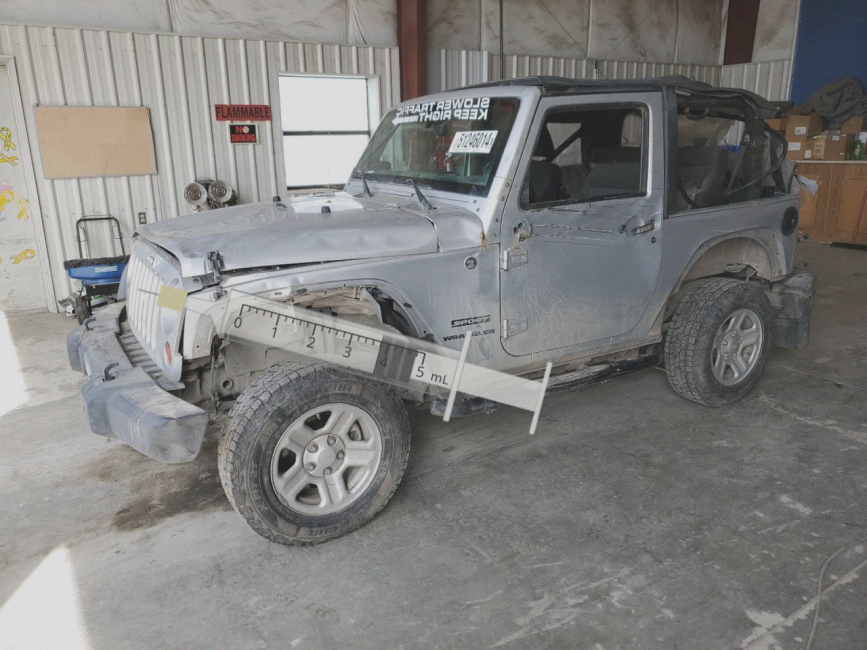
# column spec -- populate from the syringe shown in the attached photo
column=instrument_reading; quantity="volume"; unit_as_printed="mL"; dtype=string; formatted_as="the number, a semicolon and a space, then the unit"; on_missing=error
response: 3.8; mL
